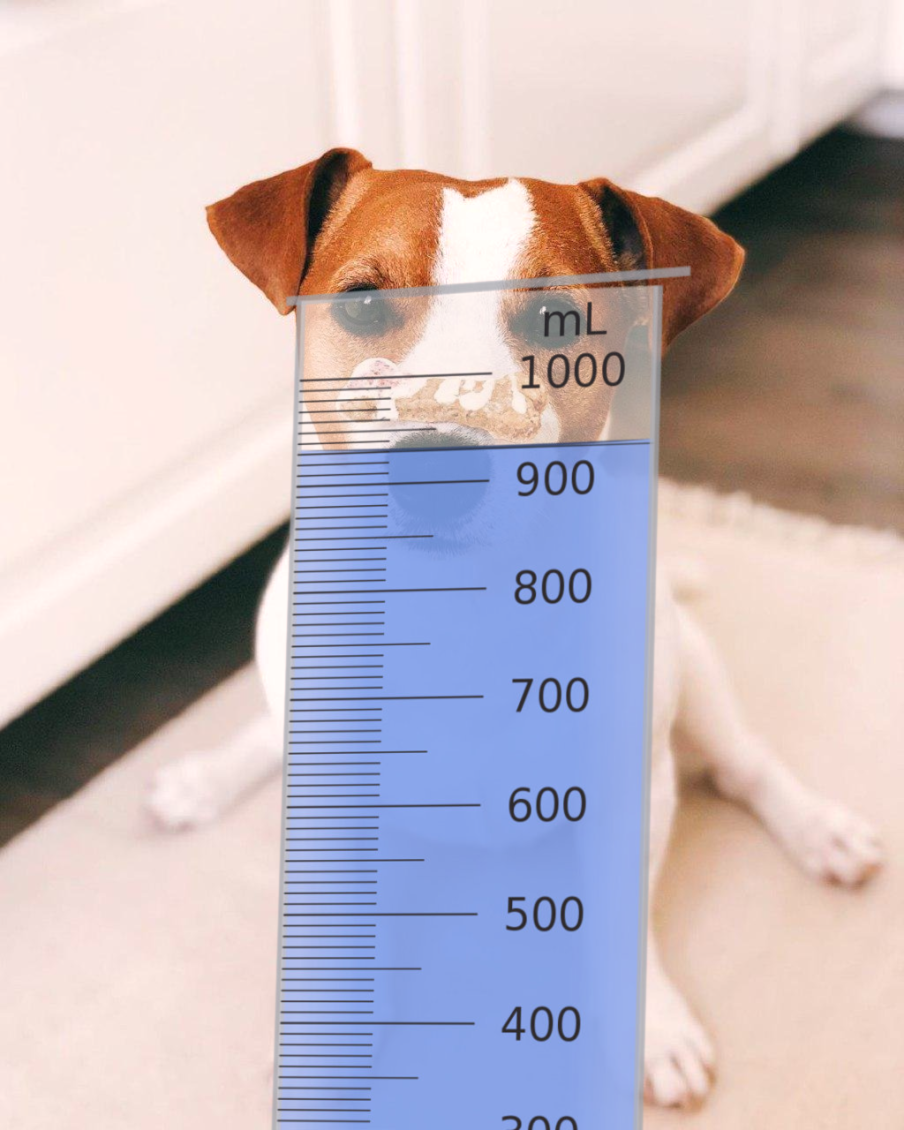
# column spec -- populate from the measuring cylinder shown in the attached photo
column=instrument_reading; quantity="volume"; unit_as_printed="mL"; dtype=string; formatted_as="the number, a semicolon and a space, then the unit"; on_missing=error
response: 930; mL
